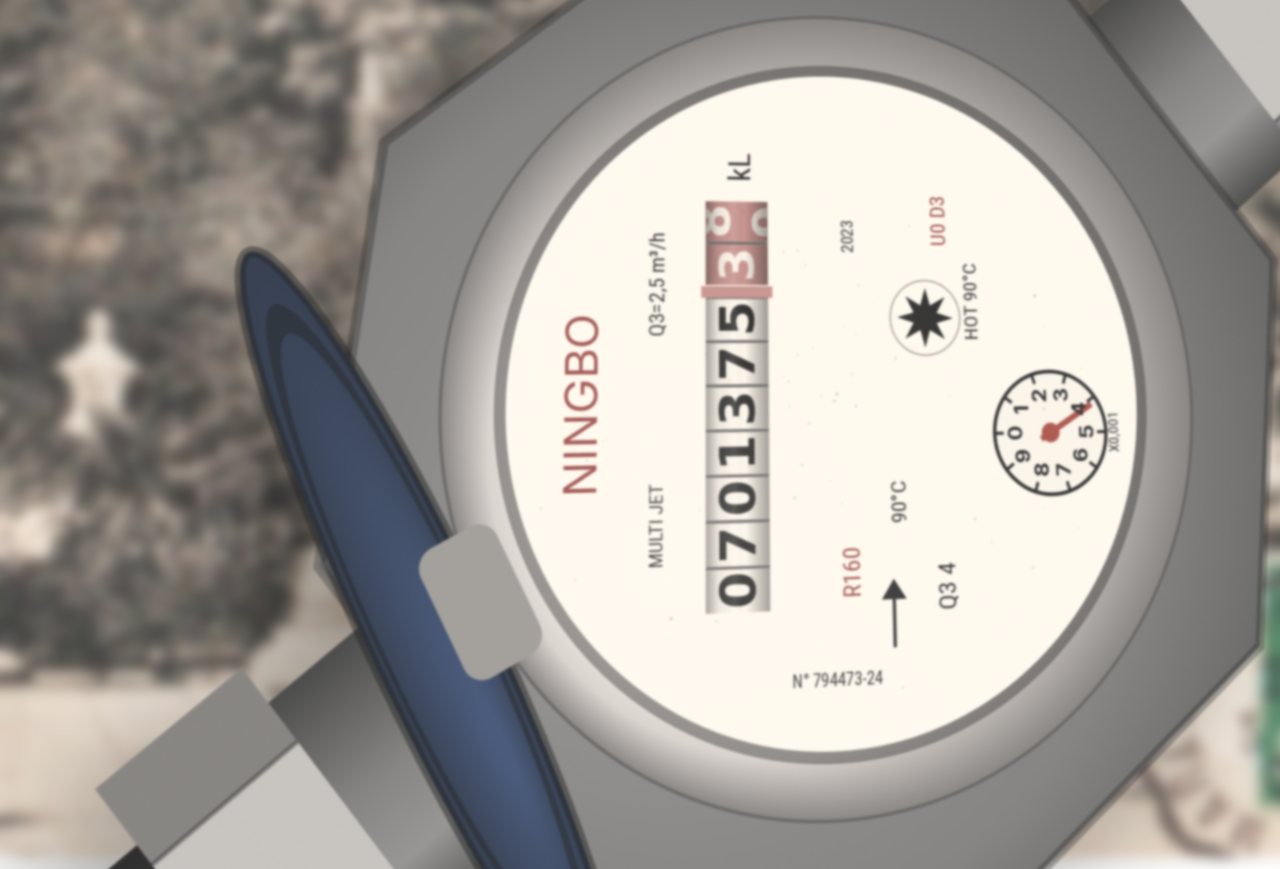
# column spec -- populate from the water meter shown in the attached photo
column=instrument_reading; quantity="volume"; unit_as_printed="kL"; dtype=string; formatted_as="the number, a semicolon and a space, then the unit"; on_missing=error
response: 701375.384; kL
